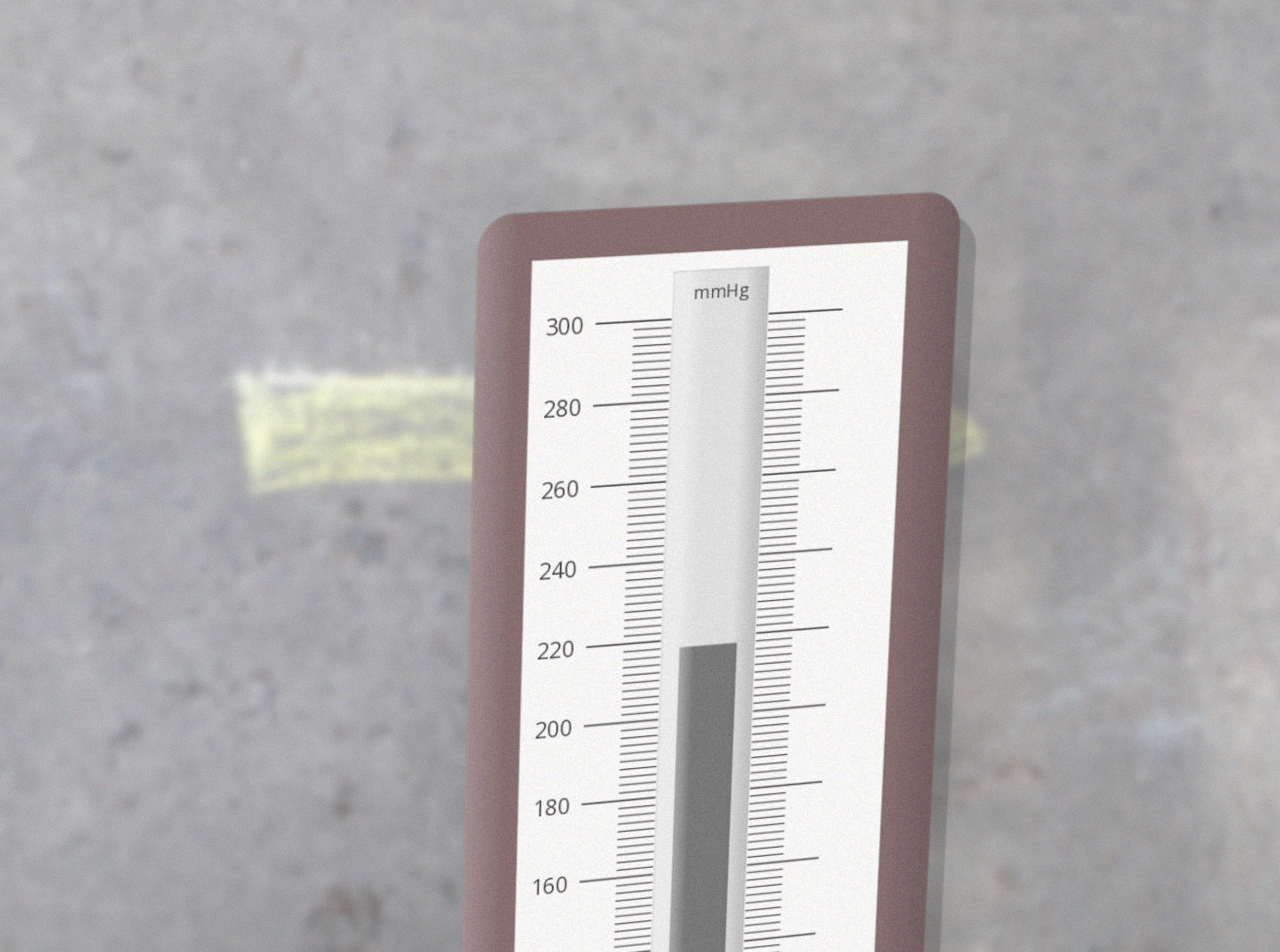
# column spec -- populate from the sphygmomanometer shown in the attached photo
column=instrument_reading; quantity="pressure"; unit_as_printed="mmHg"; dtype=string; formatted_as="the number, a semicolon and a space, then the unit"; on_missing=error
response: 218; mmHg
